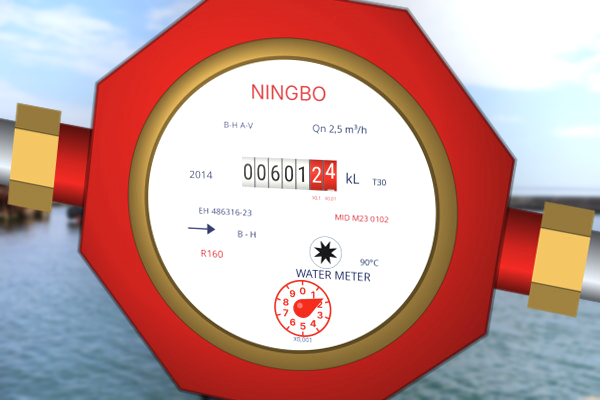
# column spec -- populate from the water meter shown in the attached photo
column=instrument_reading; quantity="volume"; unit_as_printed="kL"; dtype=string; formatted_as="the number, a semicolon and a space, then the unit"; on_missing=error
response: 601.241; kL
